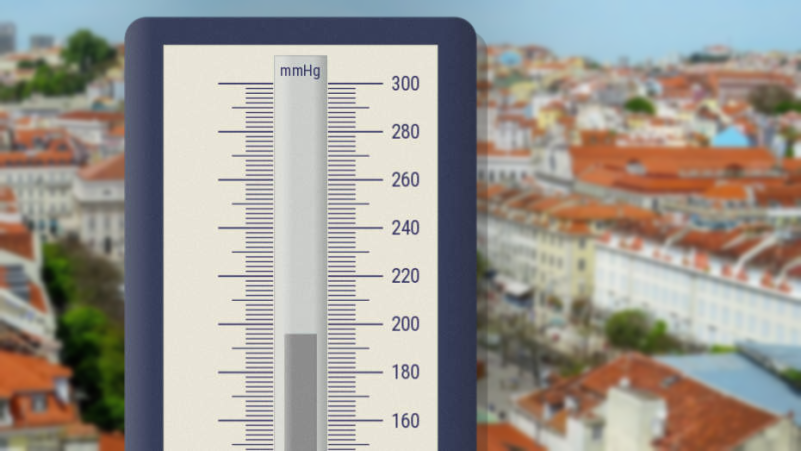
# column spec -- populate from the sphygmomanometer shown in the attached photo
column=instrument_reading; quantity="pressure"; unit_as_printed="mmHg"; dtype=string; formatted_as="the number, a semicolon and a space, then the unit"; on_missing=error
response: 196; mmHg
